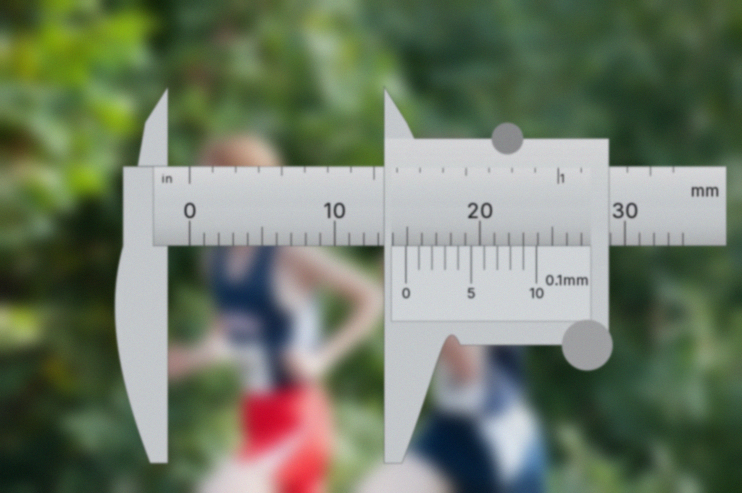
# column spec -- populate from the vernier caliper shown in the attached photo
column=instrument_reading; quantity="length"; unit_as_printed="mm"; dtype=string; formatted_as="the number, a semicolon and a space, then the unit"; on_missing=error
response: 14.9; mm
